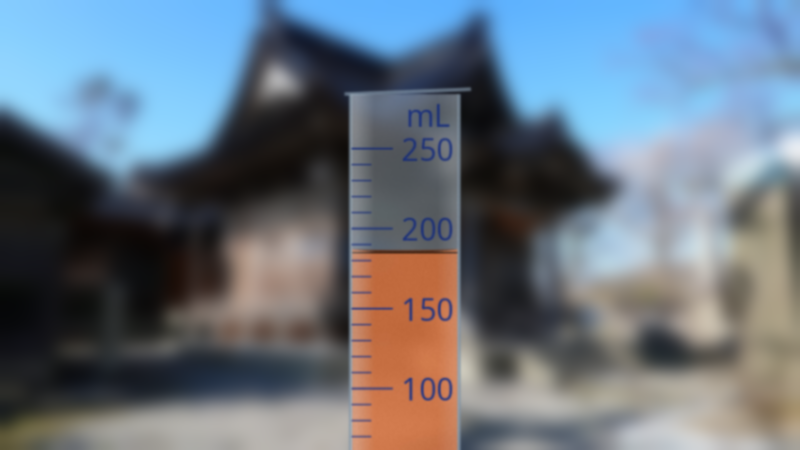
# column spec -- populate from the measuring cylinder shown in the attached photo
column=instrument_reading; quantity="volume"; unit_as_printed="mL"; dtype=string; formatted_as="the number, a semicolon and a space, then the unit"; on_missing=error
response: 185; mL
